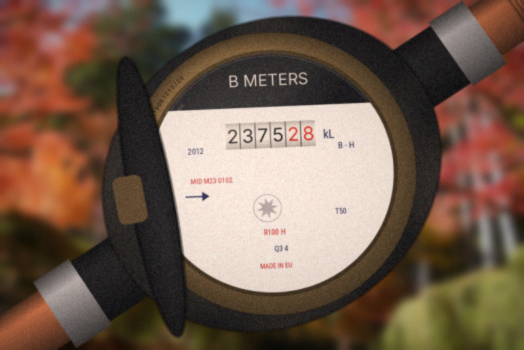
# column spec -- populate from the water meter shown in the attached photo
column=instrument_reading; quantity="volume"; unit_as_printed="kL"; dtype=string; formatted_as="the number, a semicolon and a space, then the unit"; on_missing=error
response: 2375.28; kL
